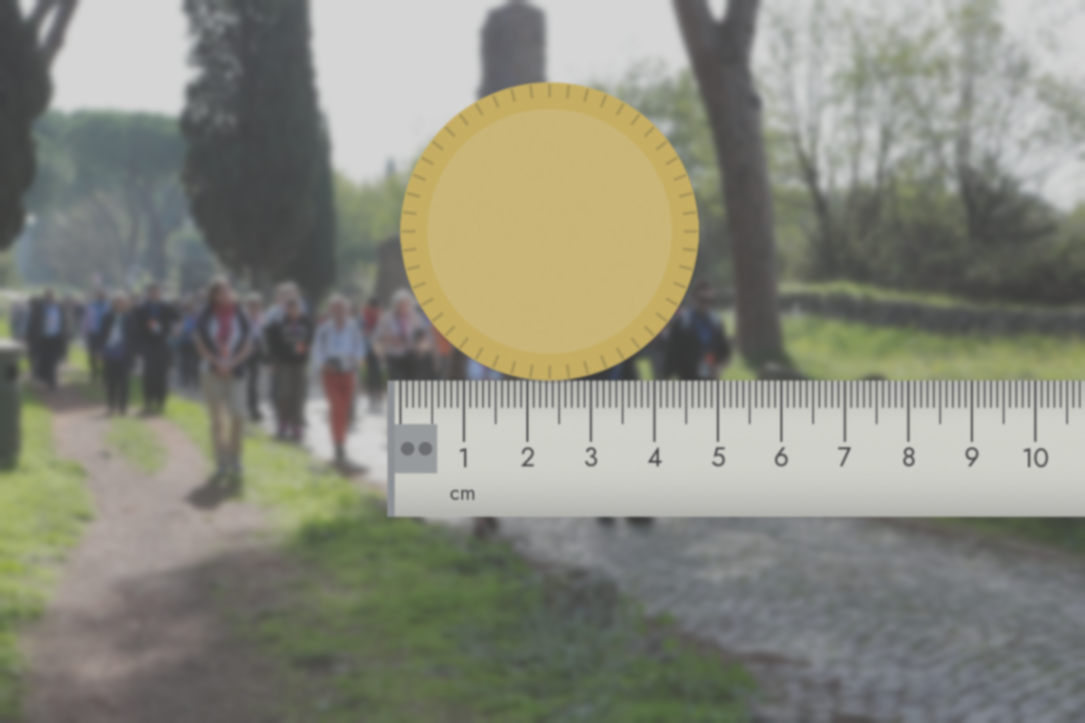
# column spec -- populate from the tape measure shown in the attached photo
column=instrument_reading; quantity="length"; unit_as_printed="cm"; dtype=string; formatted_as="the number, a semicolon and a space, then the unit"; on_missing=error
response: 4.7; cm
